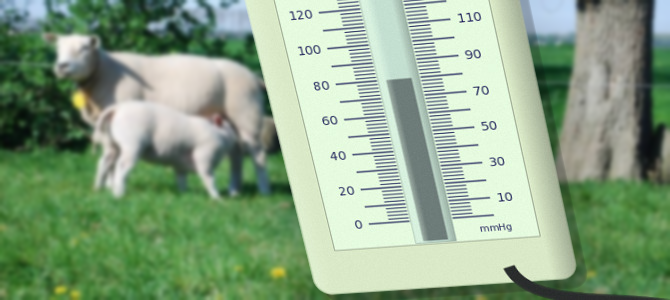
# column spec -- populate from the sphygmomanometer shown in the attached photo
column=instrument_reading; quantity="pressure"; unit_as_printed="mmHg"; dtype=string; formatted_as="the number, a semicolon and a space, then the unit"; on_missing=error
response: 80; mmHg
